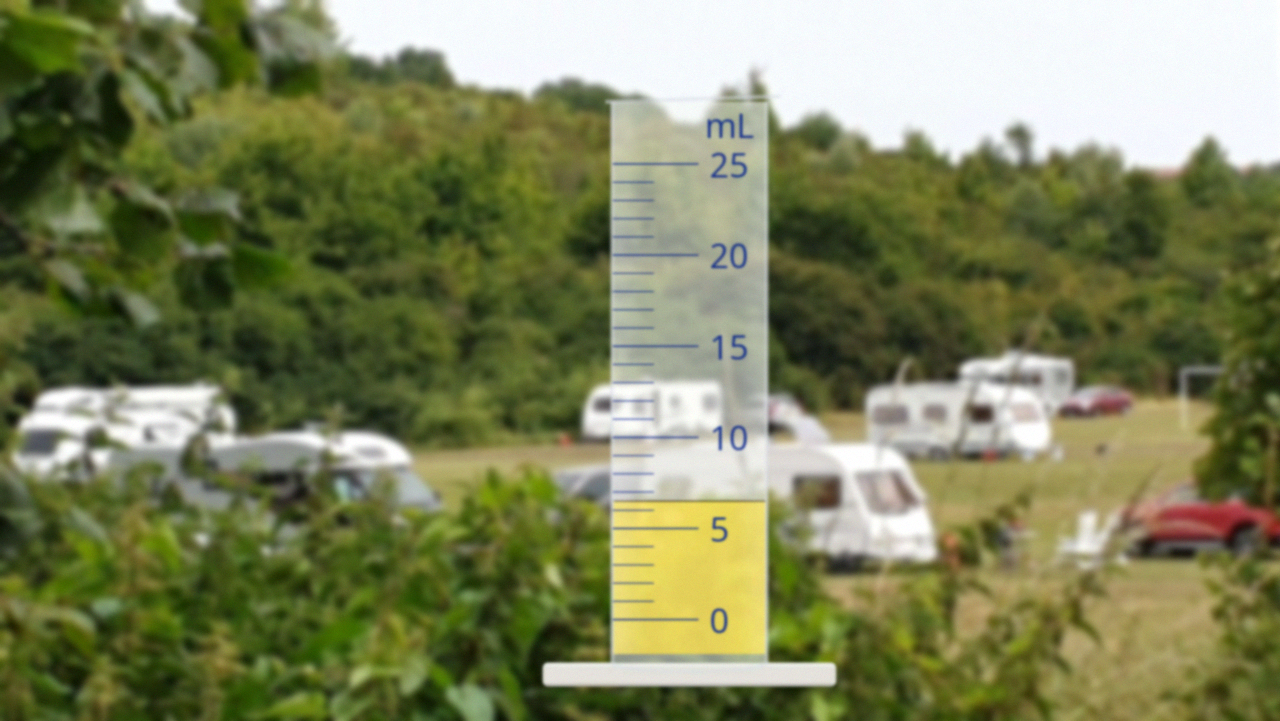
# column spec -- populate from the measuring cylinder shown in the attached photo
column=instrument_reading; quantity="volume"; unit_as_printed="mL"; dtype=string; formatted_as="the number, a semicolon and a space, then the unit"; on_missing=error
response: 6.5; mL
